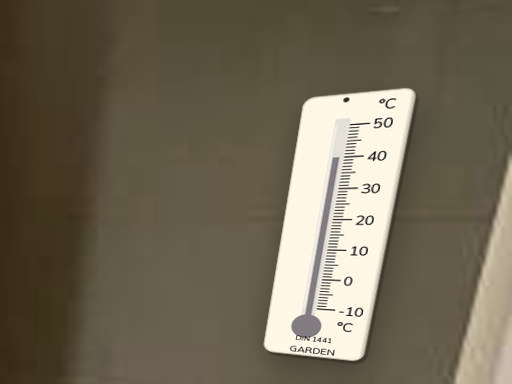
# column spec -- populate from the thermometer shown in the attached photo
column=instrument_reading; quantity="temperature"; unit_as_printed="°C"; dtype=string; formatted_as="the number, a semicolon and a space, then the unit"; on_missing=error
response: 40; °C
